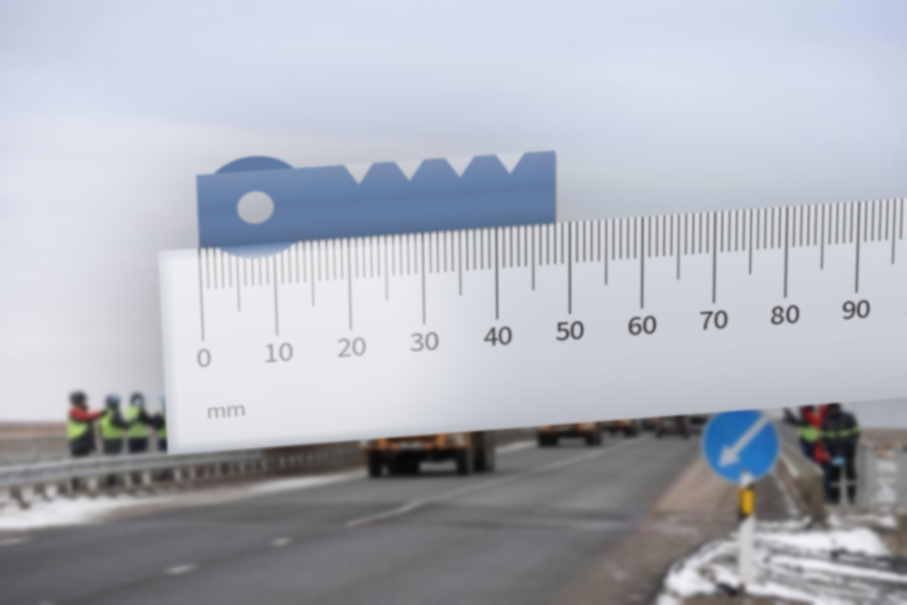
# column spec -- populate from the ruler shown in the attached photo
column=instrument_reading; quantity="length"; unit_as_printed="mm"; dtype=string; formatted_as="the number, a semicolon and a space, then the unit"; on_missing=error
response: 48; mm
